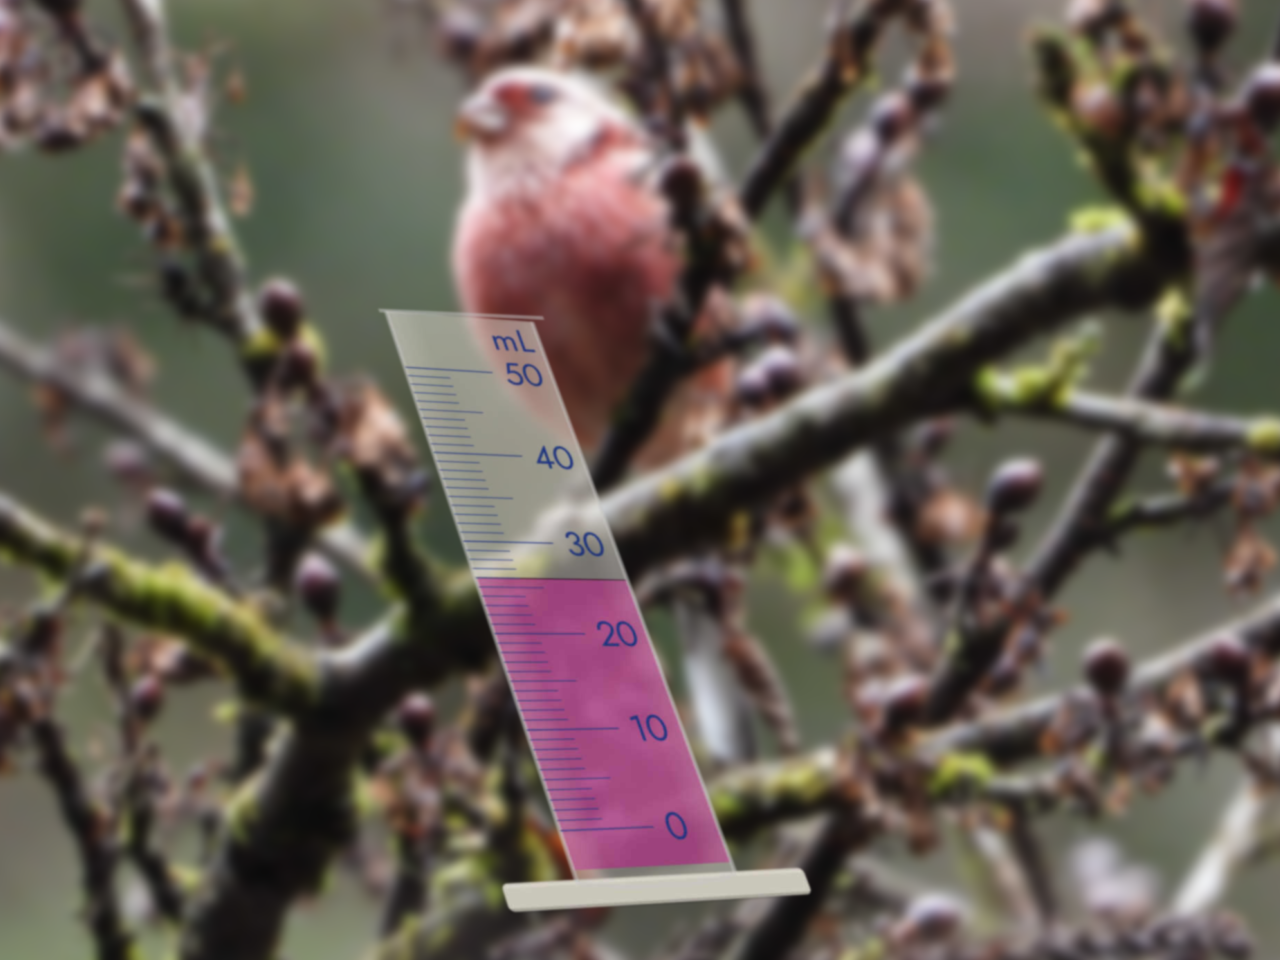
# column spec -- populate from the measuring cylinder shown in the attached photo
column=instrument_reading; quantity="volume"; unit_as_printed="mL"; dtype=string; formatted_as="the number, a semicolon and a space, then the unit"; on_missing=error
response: 26; mL
